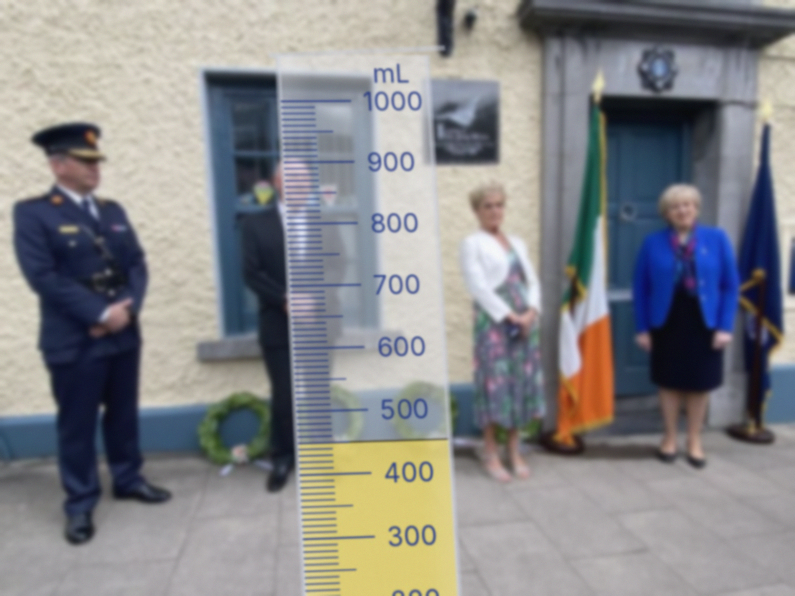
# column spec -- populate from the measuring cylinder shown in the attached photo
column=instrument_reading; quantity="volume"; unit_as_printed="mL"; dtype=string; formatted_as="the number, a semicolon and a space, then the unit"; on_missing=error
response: 450; mL
